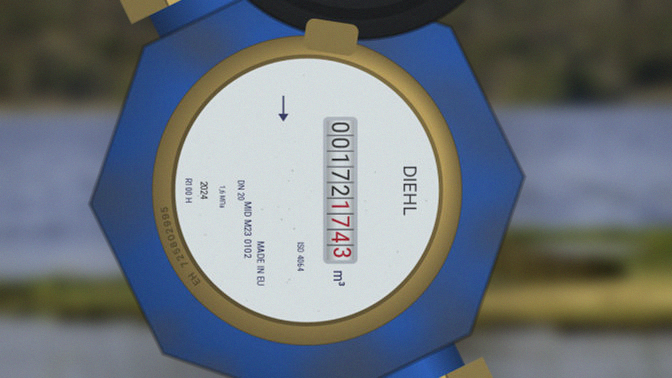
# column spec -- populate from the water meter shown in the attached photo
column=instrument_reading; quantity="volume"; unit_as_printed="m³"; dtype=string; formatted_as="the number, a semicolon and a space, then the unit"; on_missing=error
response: 172.1743; m³
